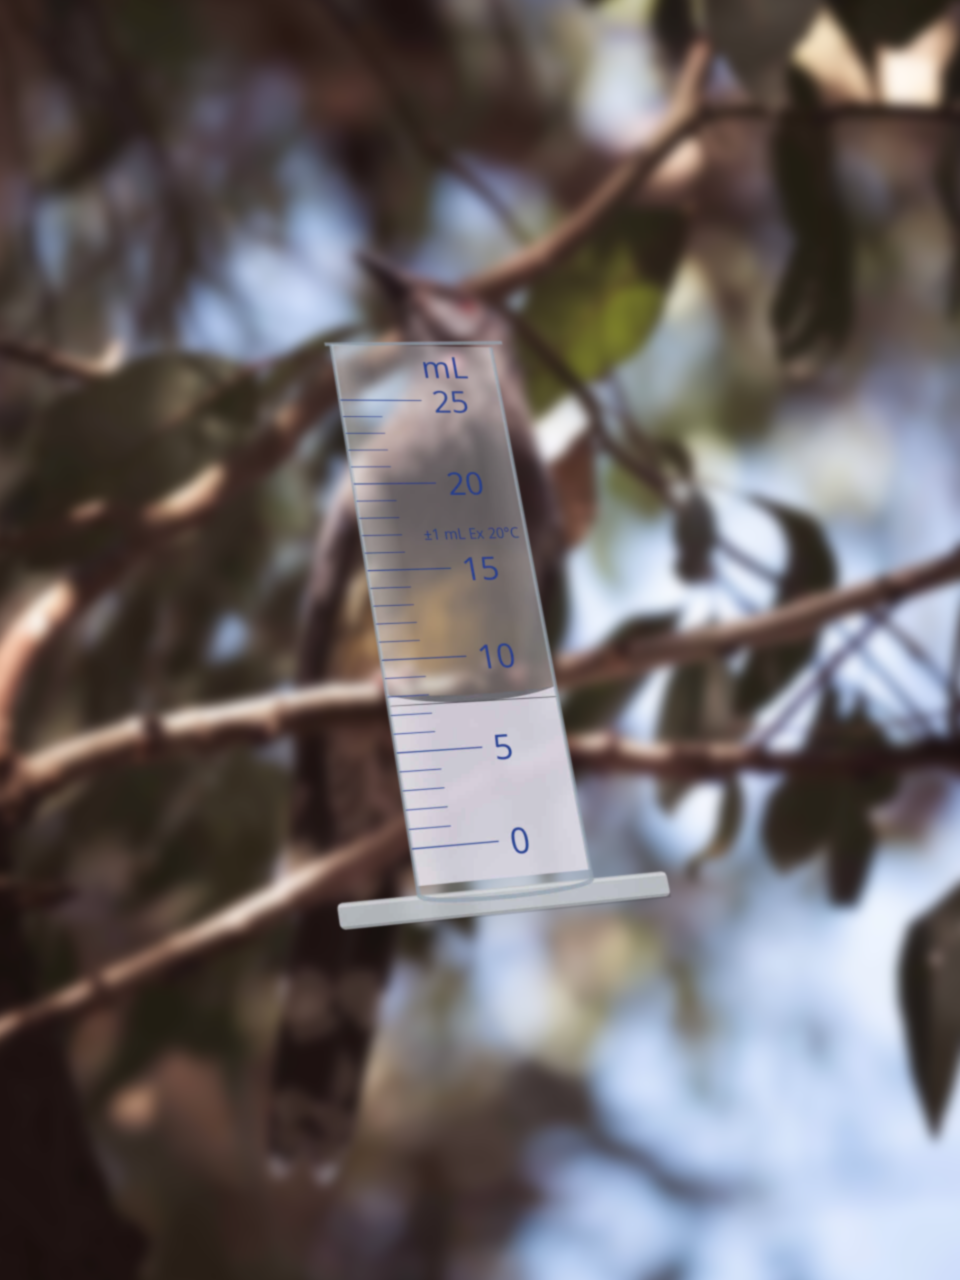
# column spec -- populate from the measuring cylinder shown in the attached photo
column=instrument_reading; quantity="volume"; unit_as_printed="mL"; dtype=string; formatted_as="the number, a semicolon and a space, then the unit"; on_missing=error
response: 7.5; mL
